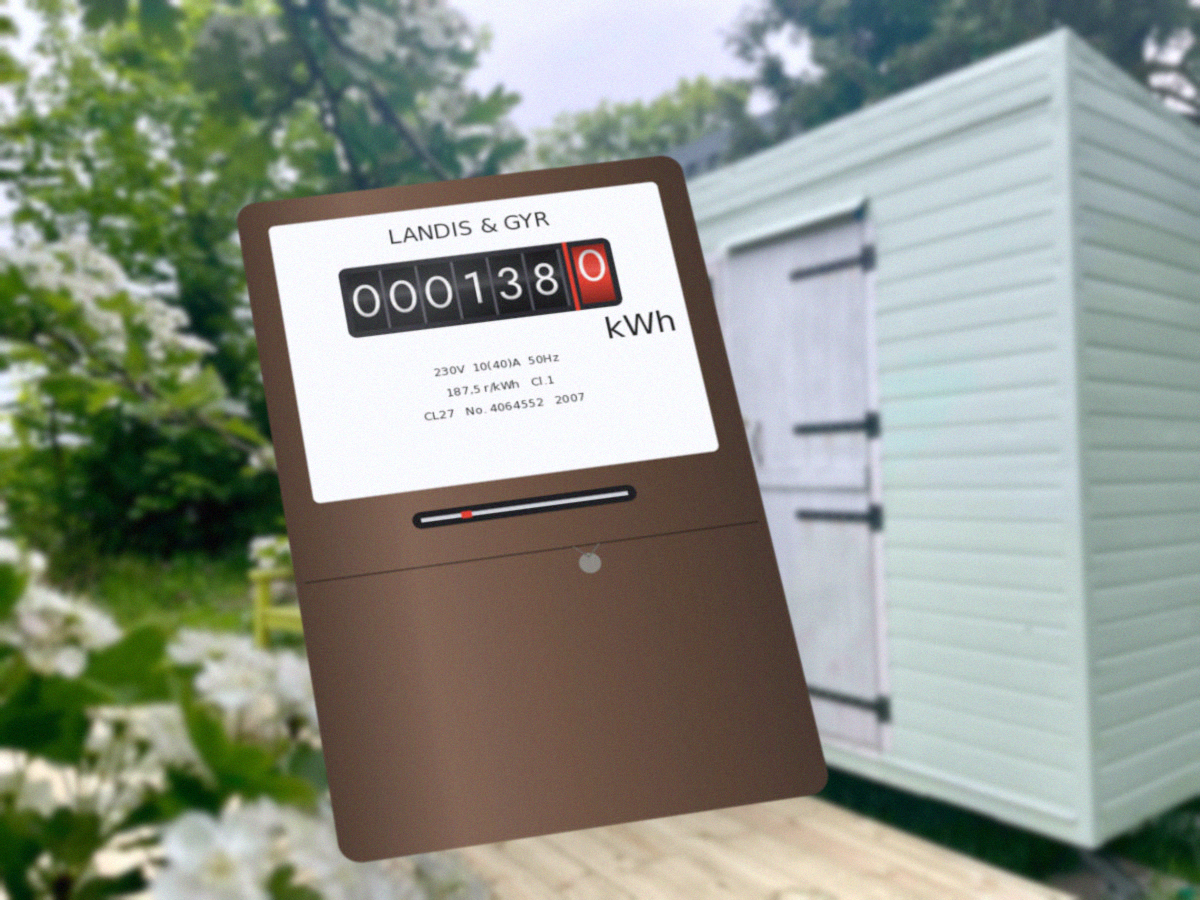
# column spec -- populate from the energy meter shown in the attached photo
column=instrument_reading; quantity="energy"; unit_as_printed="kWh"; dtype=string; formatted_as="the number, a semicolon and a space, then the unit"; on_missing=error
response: 138.0; kWh
